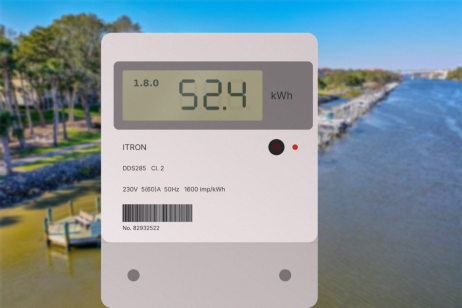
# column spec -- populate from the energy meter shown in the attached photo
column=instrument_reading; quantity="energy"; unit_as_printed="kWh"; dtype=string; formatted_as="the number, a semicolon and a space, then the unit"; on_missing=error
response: 52.4; kWh
